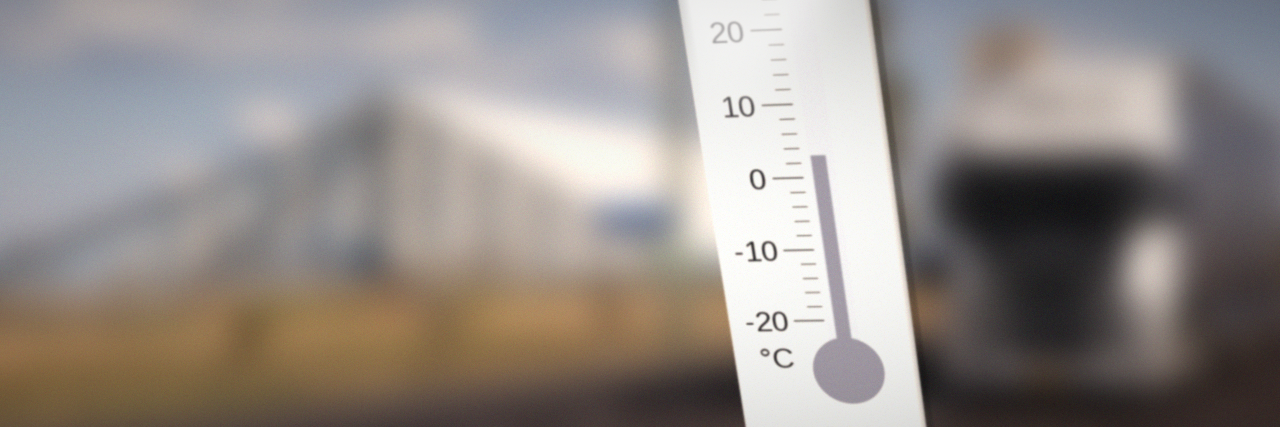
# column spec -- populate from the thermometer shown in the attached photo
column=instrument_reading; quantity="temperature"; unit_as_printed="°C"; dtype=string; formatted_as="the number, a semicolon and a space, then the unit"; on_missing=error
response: 3; °C
